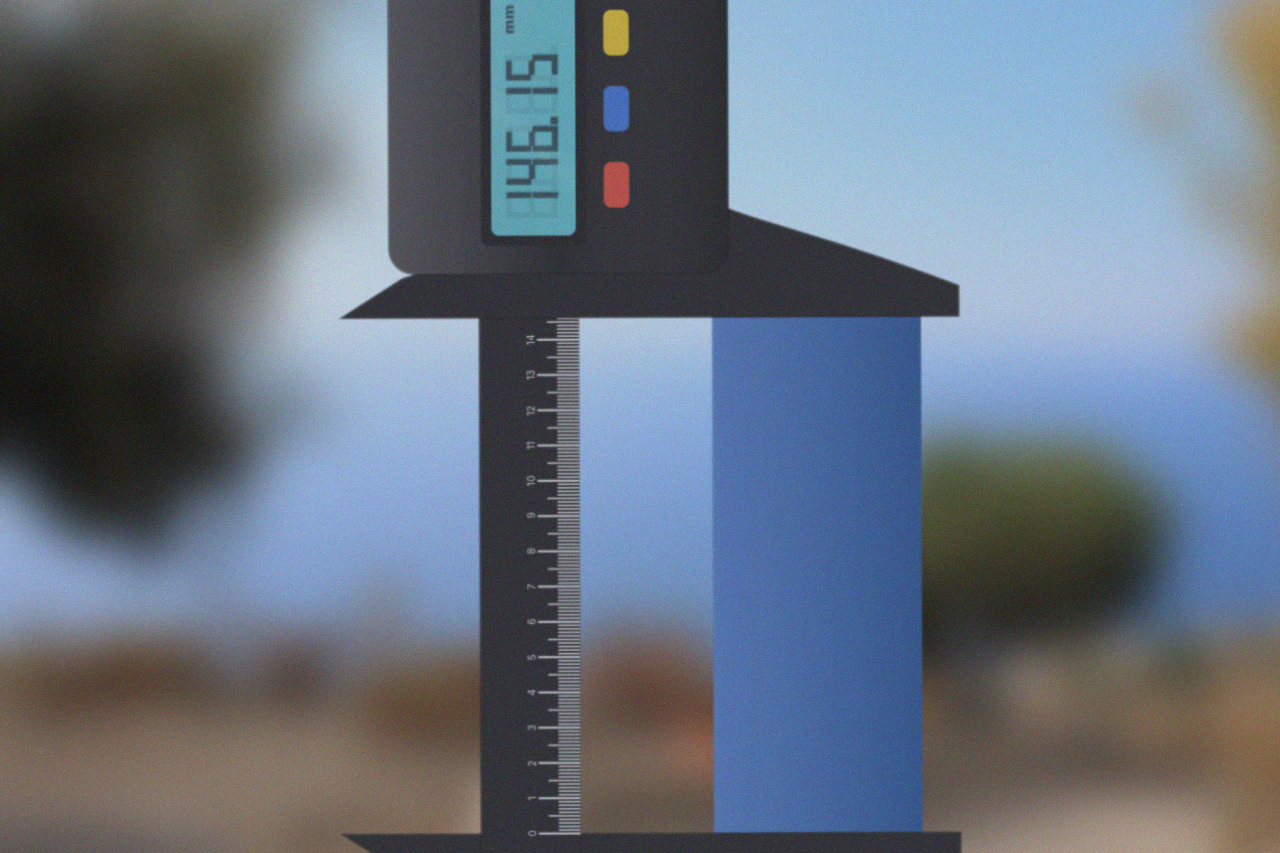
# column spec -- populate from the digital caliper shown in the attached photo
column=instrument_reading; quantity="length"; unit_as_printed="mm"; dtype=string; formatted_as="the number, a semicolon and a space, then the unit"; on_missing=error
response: 146.15; mm
